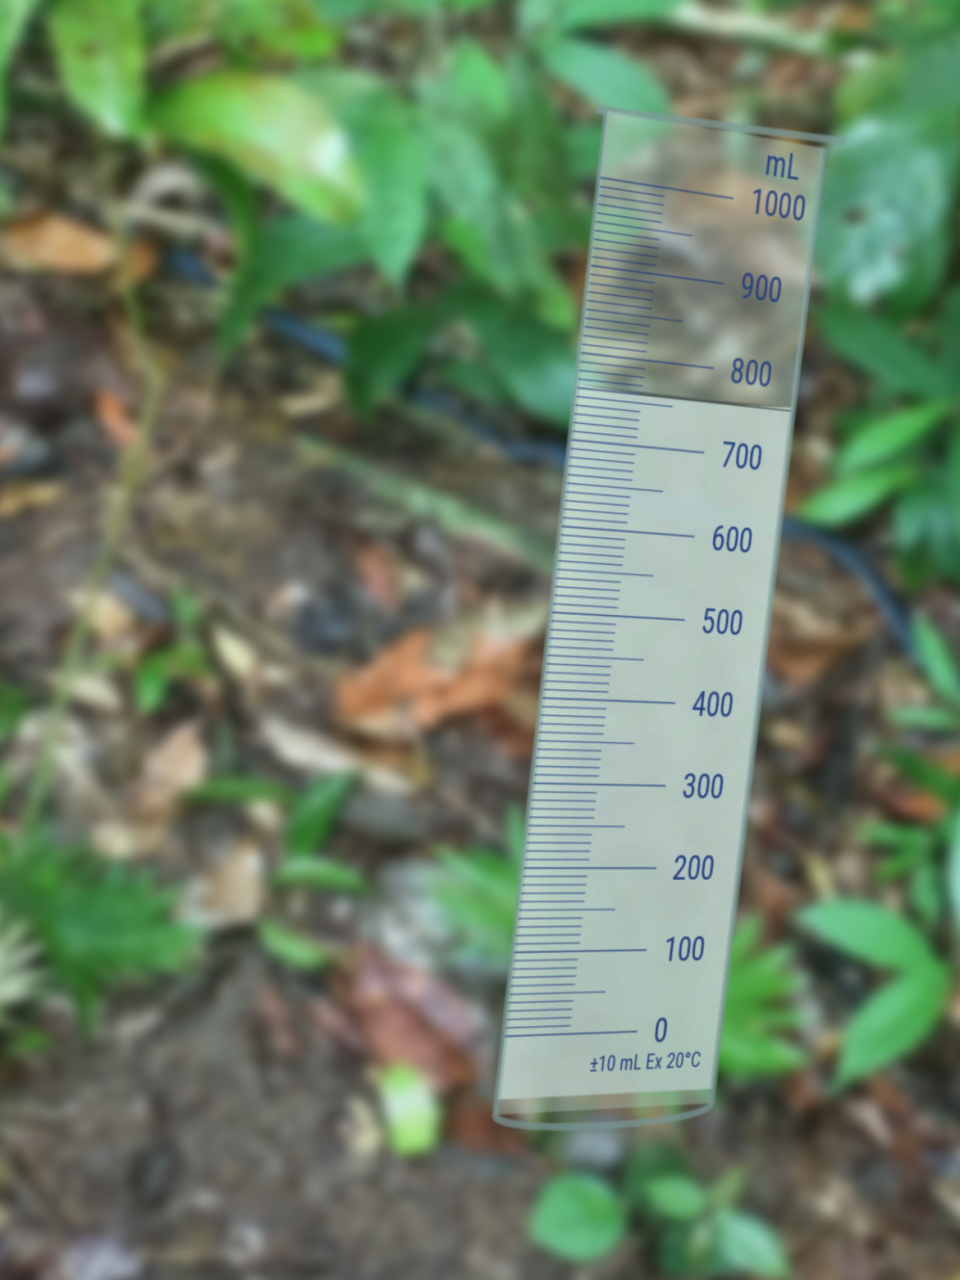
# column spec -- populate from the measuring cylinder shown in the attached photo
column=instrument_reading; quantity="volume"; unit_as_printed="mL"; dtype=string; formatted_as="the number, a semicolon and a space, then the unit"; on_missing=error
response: 760; mL
